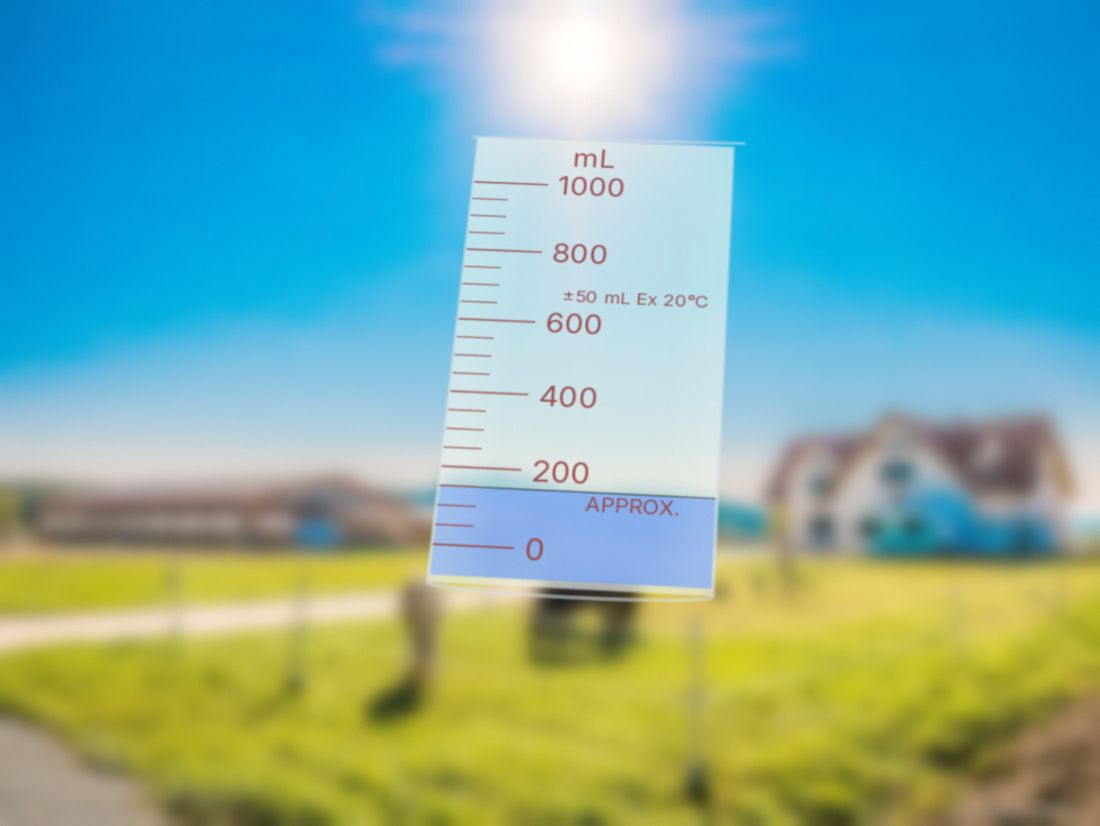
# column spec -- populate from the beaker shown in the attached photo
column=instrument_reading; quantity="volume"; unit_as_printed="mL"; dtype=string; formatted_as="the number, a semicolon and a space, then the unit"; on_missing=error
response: 150; mL
